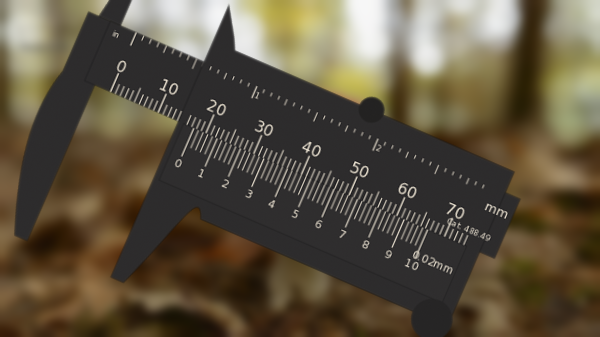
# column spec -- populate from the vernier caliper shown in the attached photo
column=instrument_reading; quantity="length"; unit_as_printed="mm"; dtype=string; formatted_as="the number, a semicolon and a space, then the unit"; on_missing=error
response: 17.5; mm
